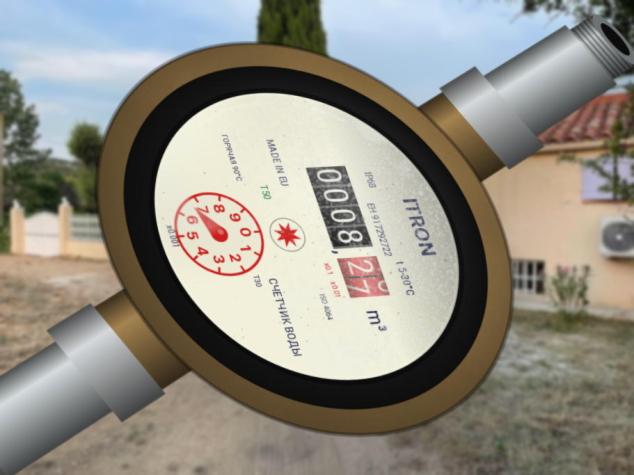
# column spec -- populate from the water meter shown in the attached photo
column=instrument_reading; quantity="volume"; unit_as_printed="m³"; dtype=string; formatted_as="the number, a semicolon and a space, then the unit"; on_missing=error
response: 8.266; m³
